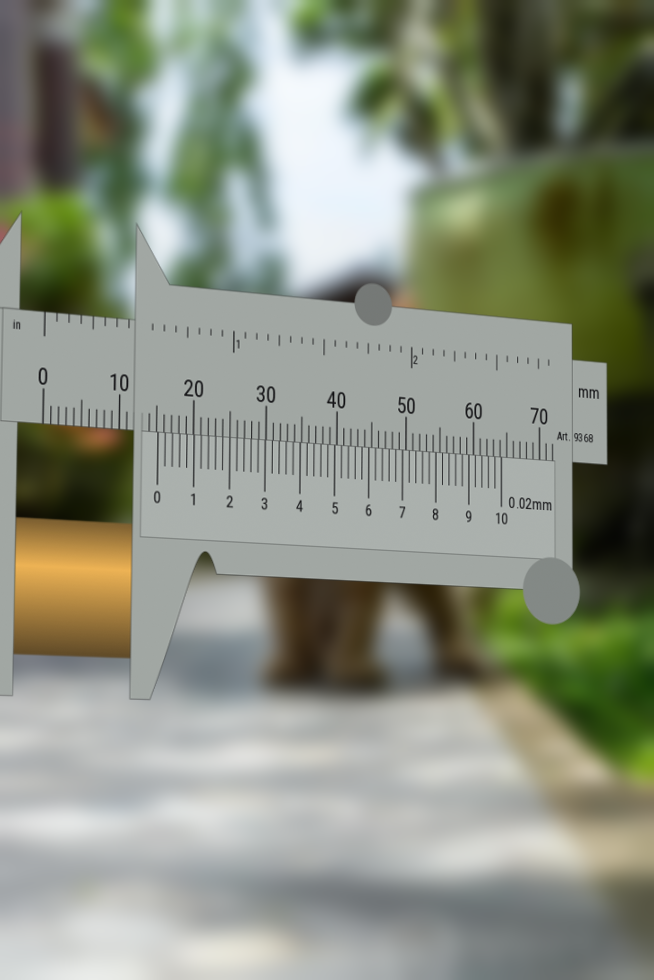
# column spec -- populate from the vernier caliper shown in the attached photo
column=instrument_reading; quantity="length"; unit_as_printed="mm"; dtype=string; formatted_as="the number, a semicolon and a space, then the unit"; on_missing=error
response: 15.2; mm
